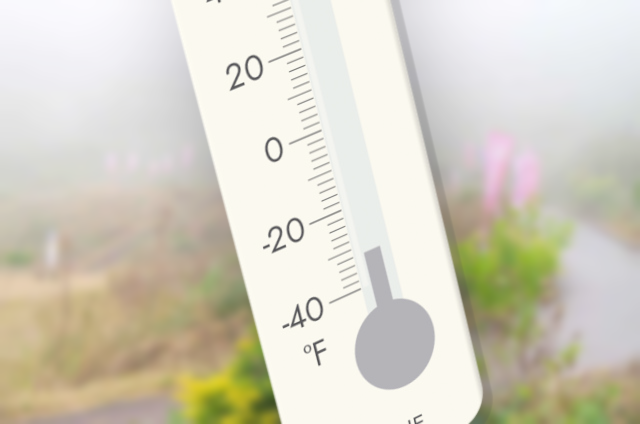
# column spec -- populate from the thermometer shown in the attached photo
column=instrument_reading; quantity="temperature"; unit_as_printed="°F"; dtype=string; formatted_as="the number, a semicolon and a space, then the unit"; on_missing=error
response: -32; °F
